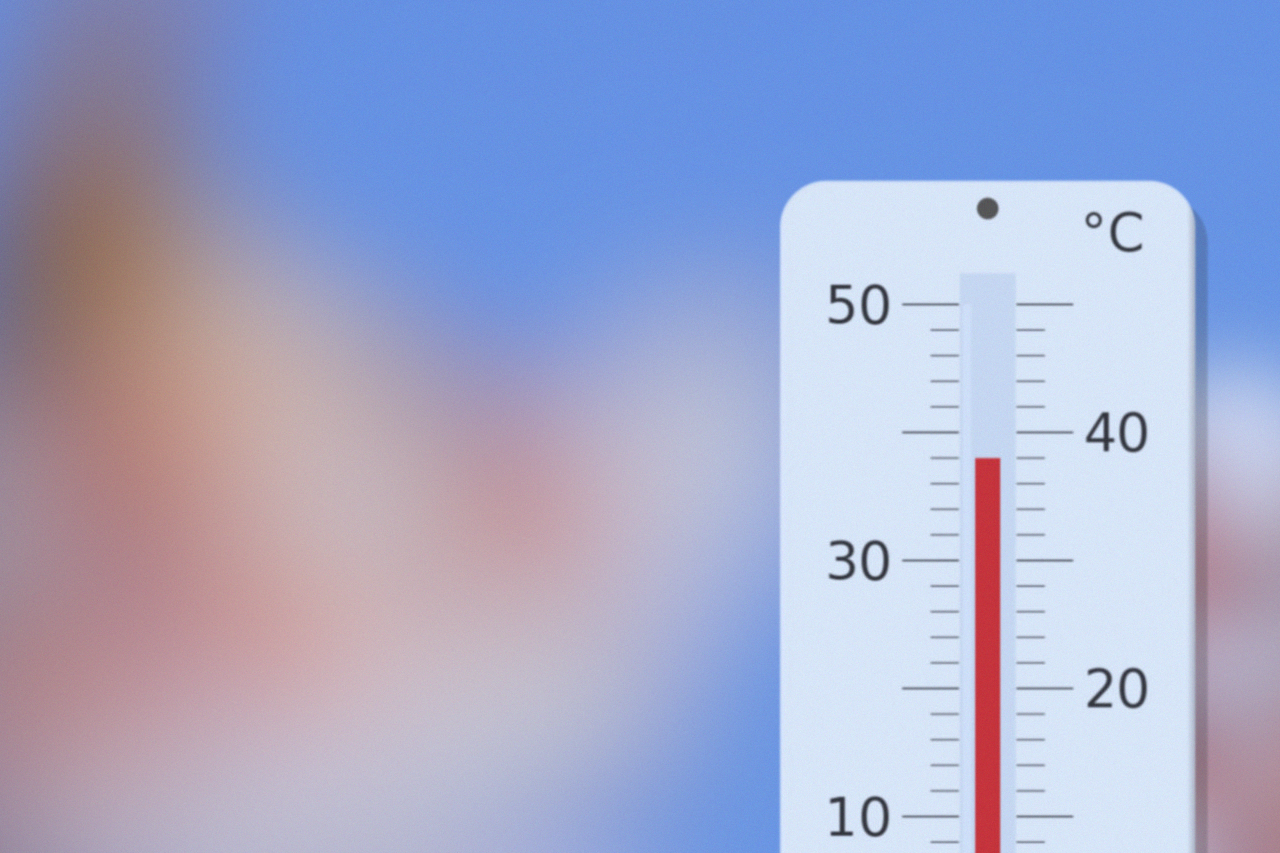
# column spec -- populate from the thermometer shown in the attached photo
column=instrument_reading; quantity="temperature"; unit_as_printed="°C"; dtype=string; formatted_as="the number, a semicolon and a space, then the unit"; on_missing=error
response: 38; °C
